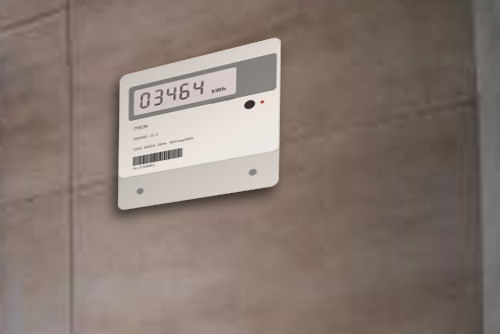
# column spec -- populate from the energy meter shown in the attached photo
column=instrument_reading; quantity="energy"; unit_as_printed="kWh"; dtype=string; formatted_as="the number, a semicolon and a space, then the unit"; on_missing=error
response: 3464; kWh
